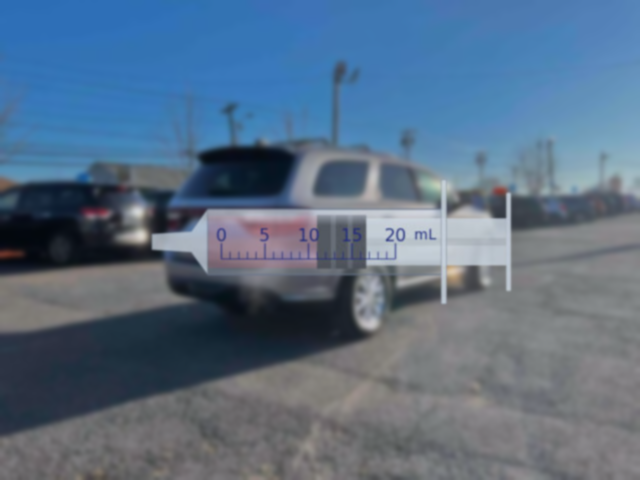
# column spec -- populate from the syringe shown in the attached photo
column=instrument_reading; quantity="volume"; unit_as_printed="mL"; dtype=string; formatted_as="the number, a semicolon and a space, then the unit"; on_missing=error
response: 11; mL
